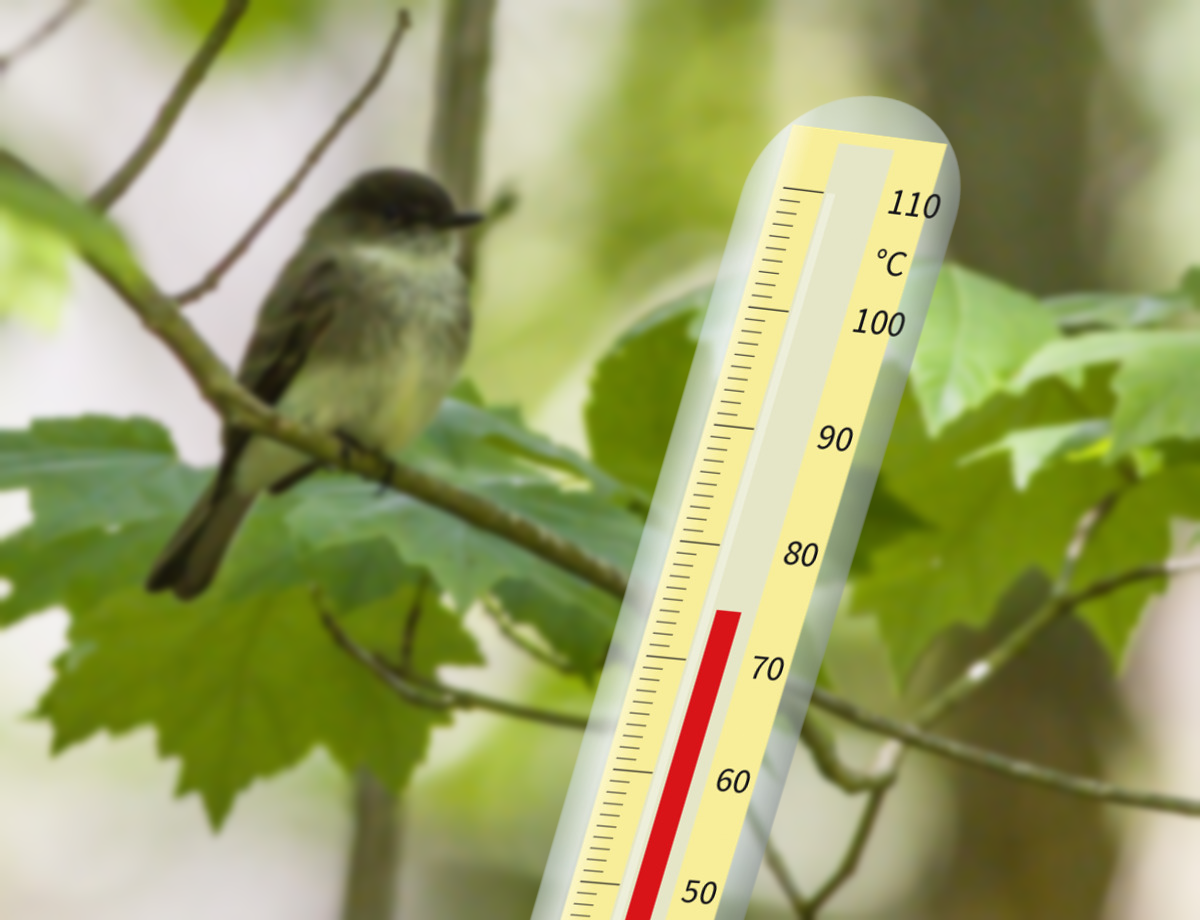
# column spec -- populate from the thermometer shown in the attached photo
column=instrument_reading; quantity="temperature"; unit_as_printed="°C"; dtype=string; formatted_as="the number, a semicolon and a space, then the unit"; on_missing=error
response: 74.5; °C
